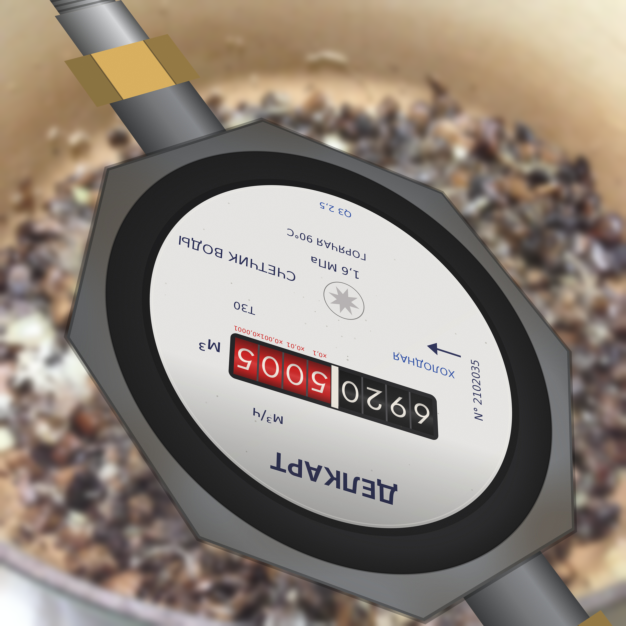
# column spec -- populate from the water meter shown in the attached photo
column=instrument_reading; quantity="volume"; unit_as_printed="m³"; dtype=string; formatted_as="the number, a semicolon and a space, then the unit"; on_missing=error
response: 6920.5005; m³
